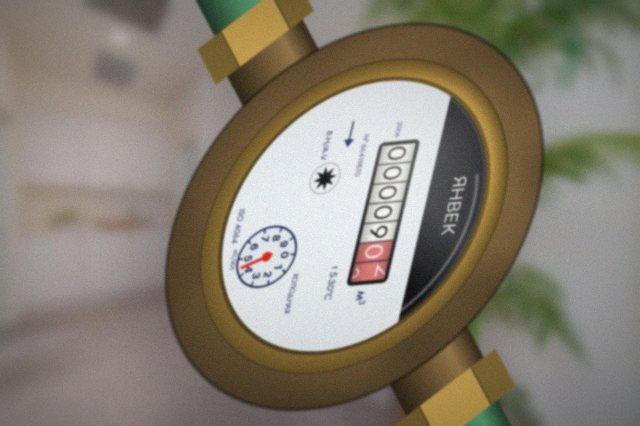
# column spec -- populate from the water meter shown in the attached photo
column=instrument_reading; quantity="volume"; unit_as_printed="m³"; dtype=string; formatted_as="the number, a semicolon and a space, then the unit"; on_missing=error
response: 9.024; m³
